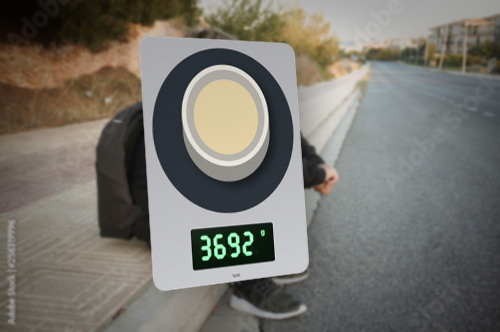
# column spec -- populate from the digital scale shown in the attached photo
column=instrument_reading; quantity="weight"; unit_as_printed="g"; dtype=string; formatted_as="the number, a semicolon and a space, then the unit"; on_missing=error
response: 3692; g
